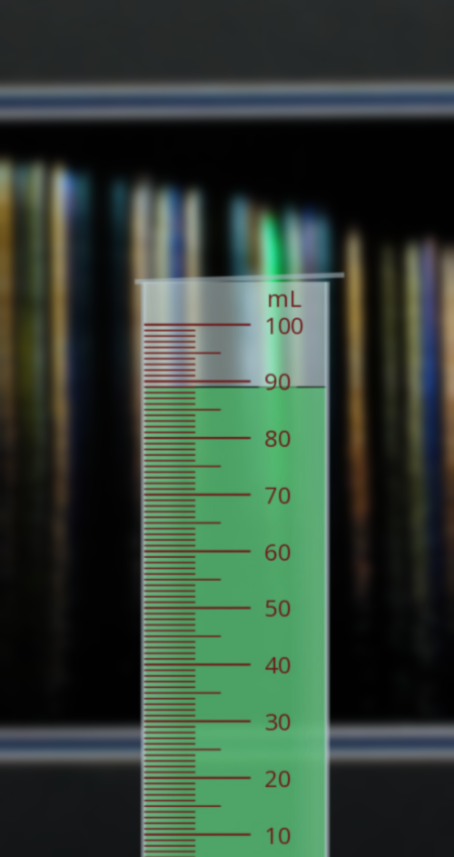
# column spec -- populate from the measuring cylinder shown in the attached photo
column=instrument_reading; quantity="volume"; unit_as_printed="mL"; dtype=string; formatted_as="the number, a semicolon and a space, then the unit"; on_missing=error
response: 89; mL
